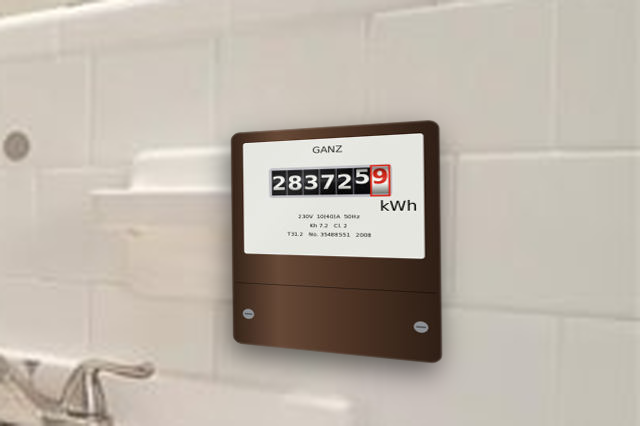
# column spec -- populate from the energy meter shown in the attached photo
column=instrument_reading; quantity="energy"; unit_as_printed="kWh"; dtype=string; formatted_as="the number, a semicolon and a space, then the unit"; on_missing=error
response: 283725.9; kWh
